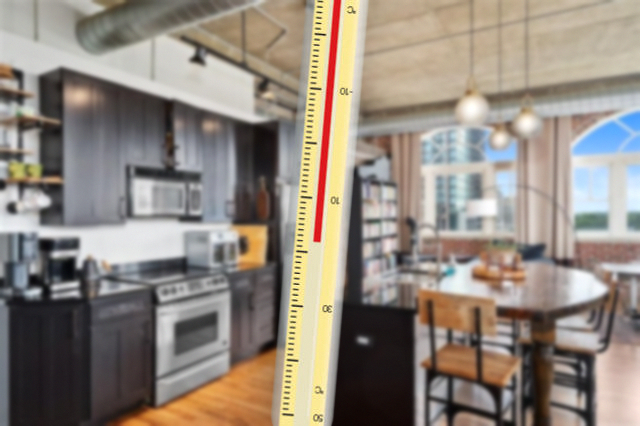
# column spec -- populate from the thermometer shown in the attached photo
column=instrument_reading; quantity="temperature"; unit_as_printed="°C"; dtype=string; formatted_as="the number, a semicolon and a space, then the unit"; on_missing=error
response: 18; °C
